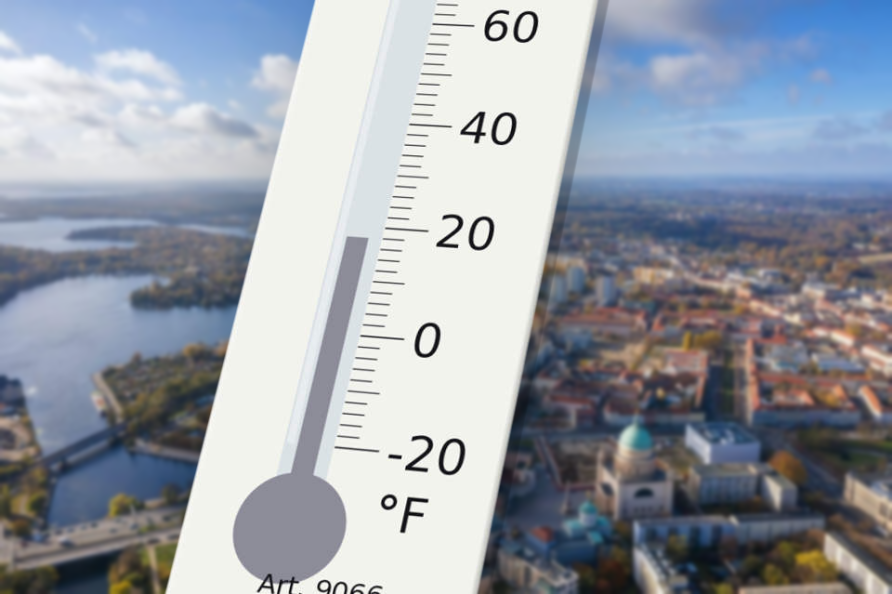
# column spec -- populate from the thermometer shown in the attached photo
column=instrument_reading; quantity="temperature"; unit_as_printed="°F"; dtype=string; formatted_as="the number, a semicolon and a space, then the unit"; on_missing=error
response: 18; °F
